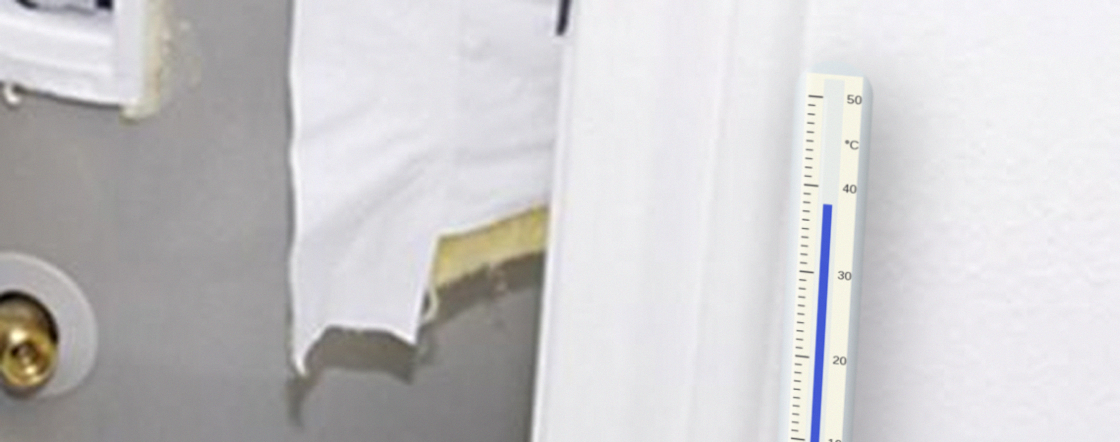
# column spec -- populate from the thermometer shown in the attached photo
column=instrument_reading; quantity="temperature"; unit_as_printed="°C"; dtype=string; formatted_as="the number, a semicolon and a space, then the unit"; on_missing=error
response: 38; °C
